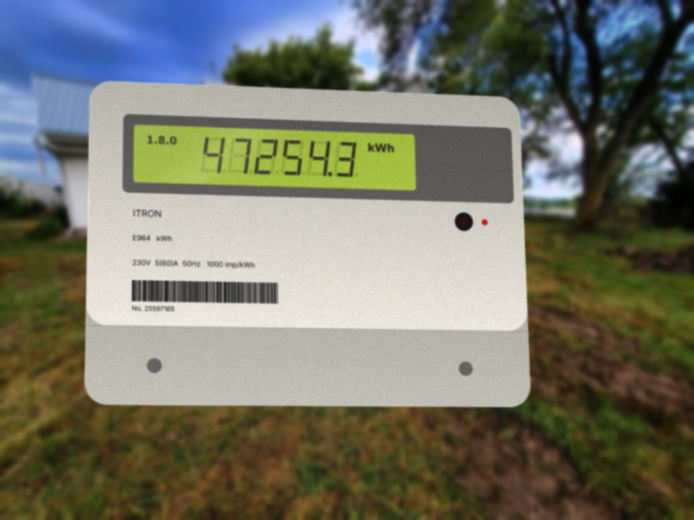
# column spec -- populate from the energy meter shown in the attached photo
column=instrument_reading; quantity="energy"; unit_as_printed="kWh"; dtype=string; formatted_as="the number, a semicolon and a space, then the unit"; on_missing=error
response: 47254.3; kWh
